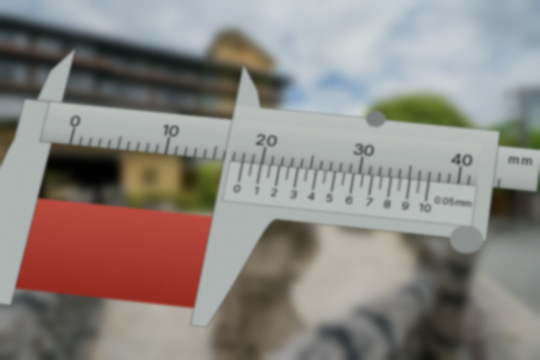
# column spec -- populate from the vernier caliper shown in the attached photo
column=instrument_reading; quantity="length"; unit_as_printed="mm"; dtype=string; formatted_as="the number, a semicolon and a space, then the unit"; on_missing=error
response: 18.0; mm
